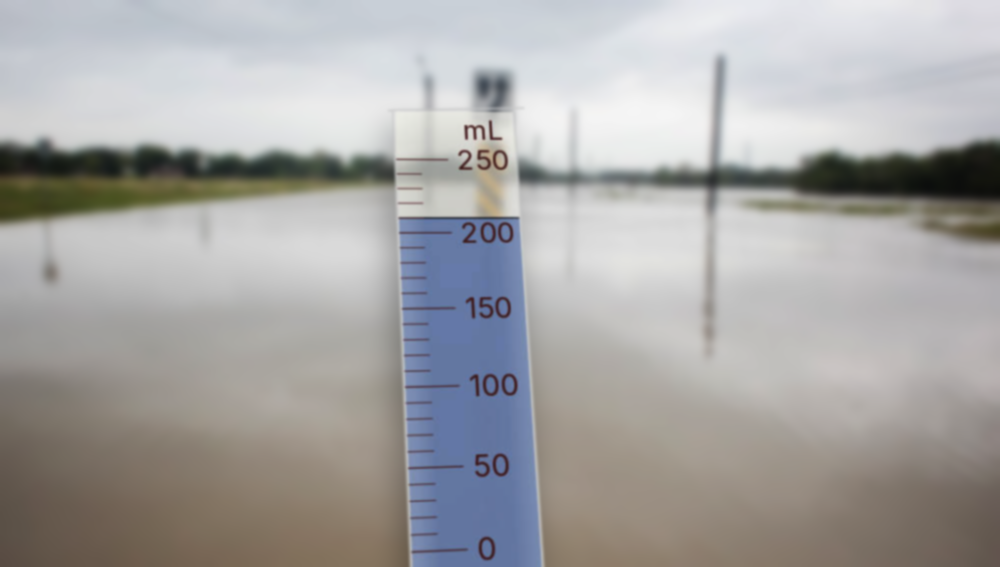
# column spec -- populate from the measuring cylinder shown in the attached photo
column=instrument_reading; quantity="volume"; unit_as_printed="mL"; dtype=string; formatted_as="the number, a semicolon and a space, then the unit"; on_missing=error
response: 210; mL
